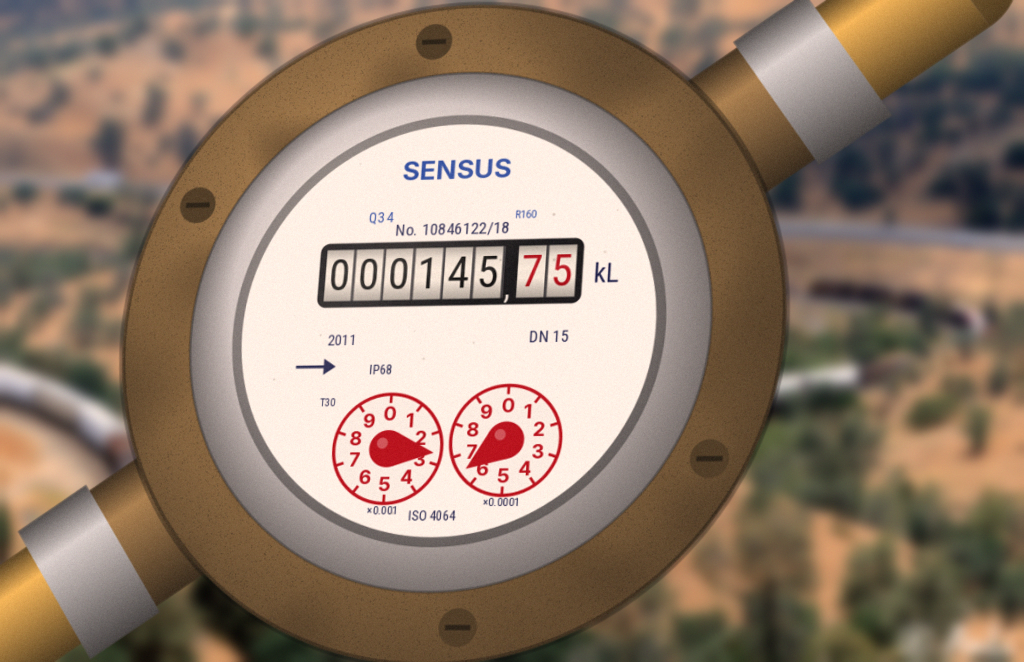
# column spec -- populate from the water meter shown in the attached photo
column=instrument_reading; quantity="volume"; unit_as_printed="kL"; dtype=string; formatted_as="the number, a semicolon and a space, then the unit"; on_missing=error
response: 145.7526; kL
